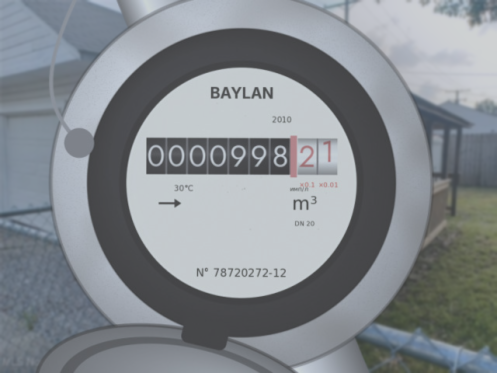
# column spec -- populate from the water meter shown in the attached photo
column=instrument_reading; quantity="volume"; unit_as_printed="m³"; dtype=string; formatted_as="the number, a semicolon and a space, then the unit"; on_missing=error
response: 998.21; m³
